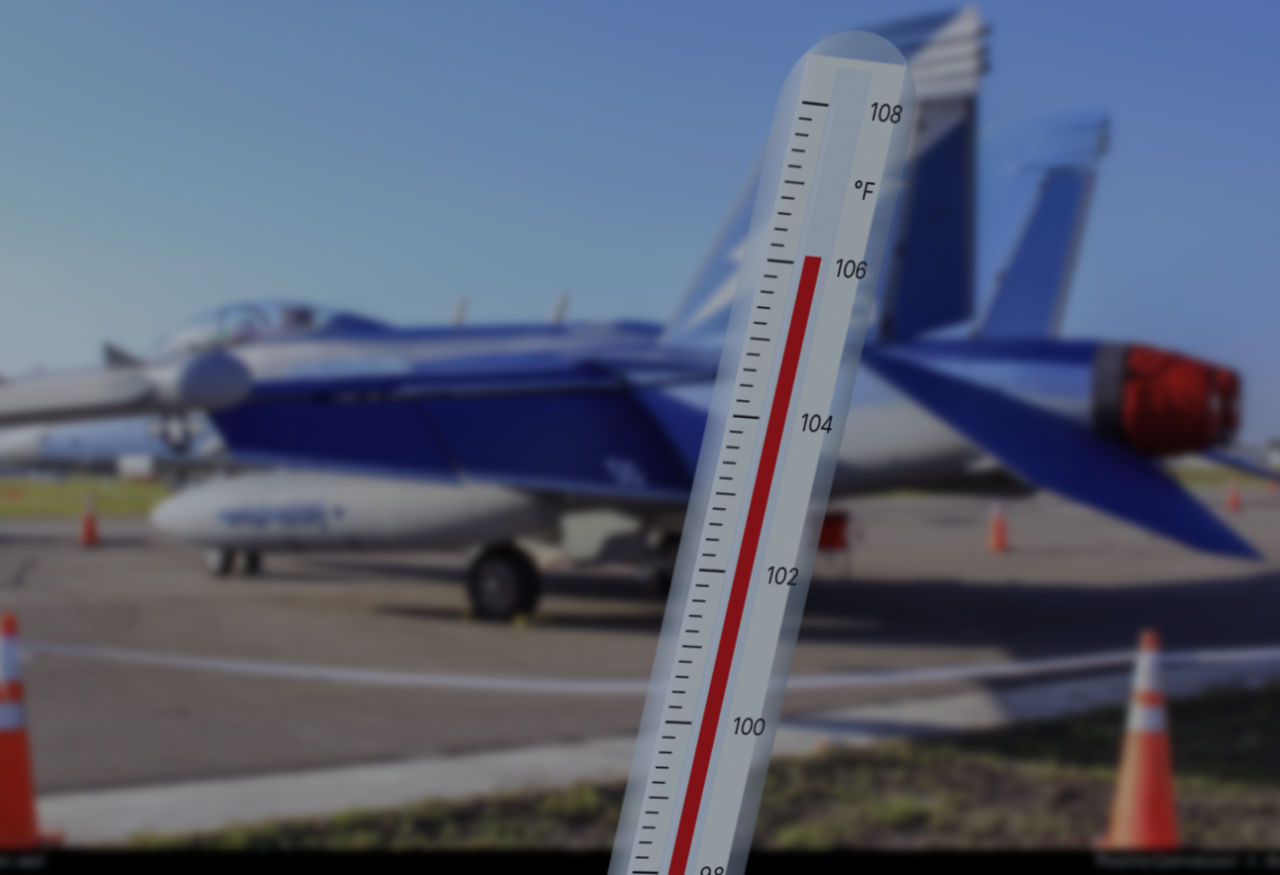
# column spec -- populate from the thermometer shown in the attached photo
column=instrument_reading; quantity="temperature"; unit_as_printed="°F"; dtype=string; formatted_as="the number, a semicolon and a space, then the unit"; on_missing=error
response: 106.1; °F
